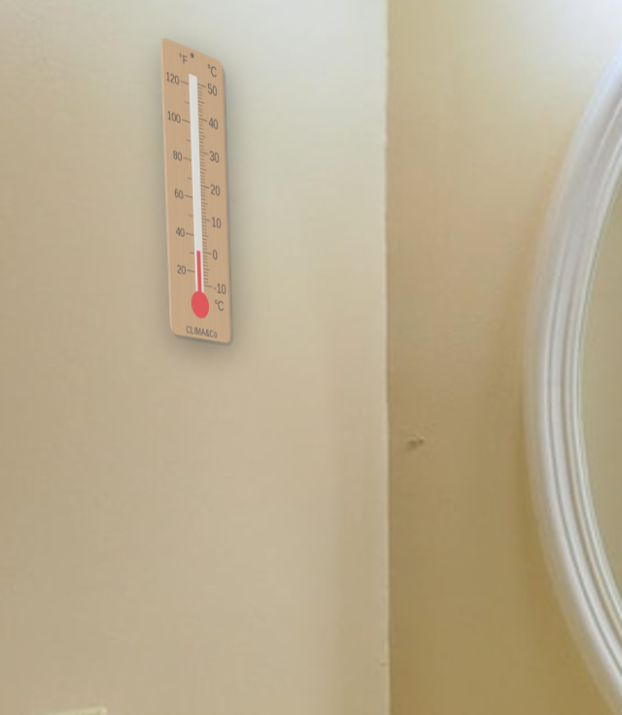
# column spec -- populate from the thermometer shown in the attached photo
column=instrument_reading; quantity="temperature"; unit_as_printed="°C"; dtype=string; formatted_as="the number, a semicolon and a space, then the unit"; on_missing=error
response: 0; °C
